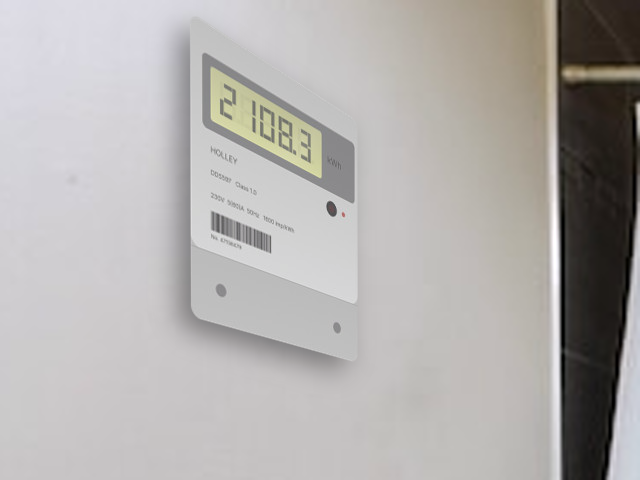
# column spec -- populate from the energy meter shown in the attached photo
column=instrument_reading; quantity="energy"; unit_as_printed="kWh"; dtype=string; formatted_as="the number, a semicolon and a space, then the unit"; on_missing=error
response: 2108.3; kWh
